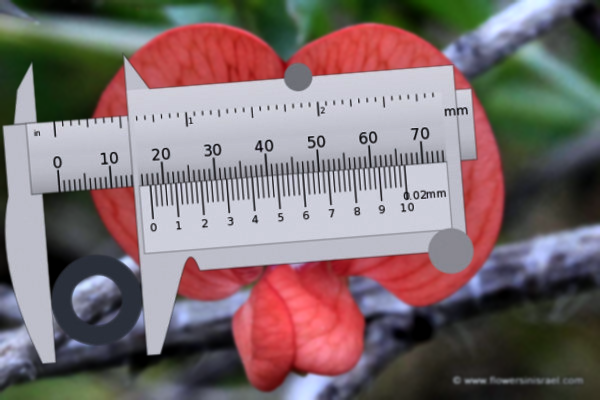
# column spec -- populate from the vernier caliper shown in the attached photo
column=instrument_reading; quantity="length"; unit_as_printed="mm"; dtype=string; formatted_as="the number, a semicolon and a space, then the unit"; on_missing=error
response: 17.5; mm
